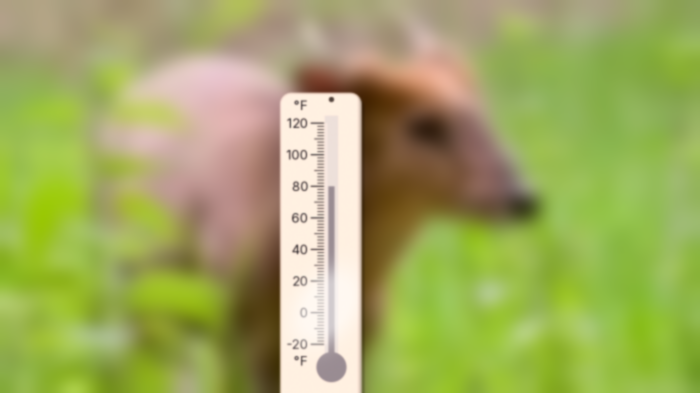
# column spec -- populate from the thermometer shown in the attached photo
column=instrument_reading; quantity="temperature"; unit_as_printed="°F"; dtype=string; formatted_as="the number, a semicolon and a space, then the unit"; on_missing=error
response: 80; °F
